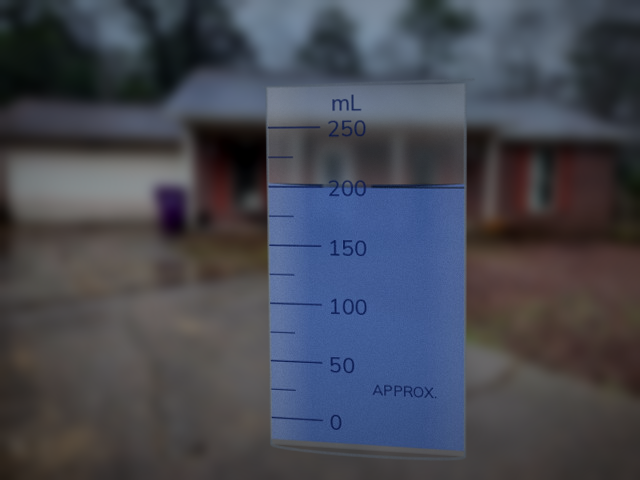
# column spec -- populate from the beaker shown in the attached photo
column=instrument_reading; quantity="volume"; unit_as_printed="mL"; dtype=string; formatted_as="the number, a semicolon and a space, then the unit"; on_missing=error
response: 200; mL
